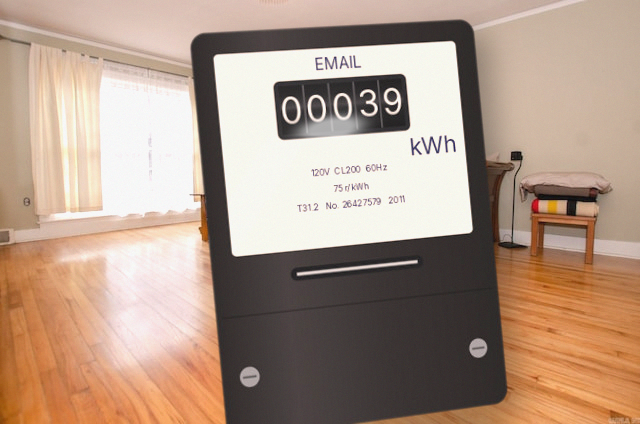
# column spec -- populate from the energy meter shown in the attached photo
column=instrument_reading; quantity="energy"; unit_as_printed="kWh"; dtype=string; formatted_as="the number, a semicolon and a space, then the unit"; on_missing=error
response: 39; kWh
